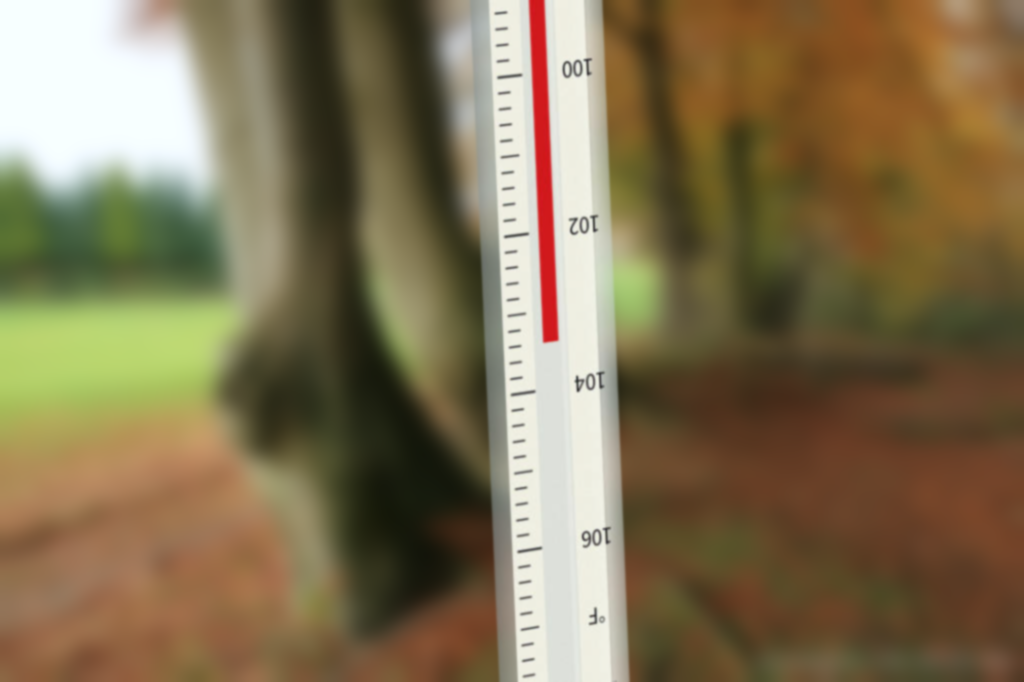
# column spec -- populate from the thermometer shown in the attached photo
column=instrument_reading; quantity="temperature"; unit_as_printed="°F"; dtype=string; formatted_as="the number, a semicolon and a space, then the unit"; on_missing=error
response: 103.4; °F
